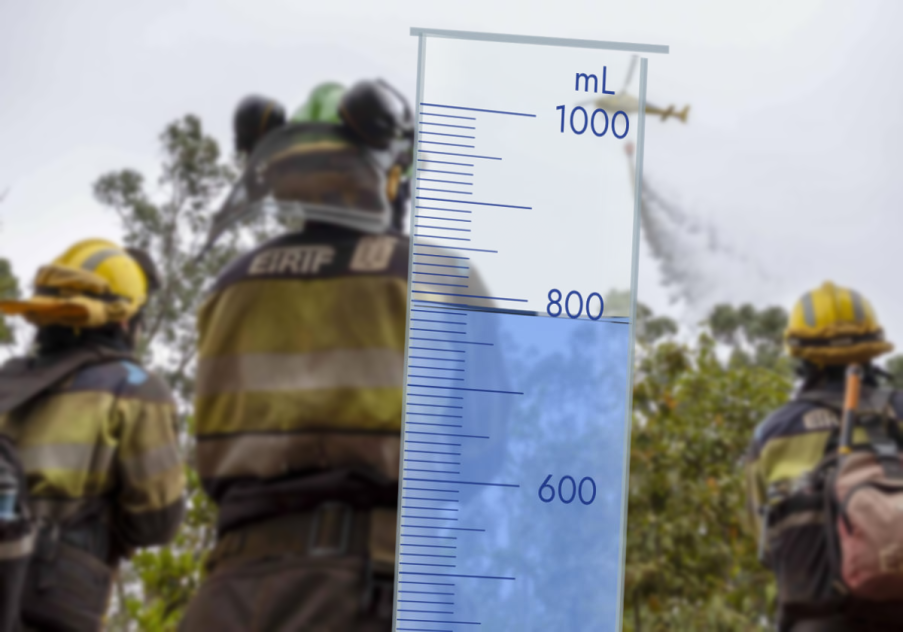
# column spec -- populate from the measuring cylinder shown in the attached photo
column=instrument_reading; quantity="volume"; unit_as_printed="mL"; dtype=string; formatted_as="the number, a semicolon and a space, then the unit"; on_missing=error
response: 785; mL
